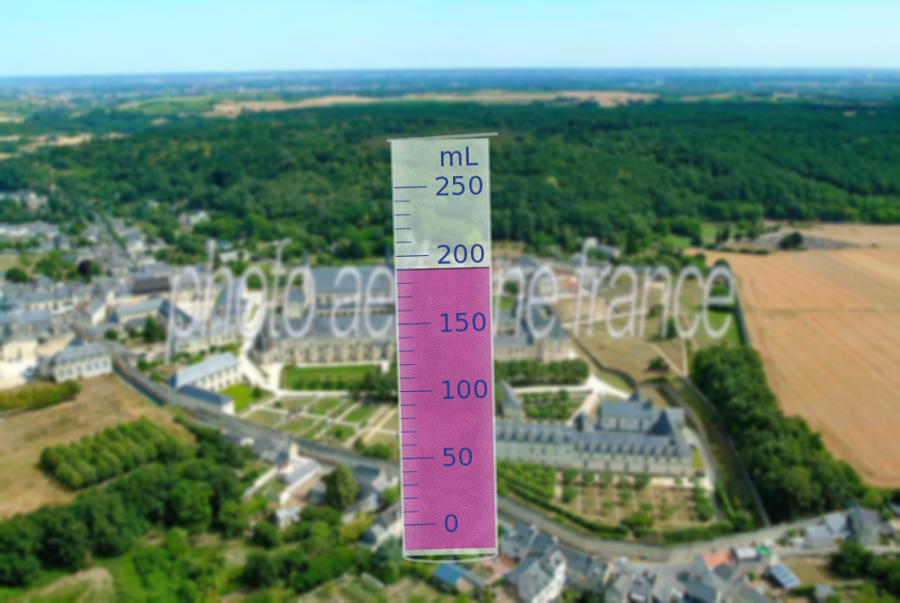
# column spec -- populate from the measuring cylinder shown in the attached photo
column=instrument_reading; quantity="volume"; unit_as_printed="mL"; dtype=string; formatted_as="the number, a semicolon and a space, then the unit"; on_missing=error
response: 190; mL
